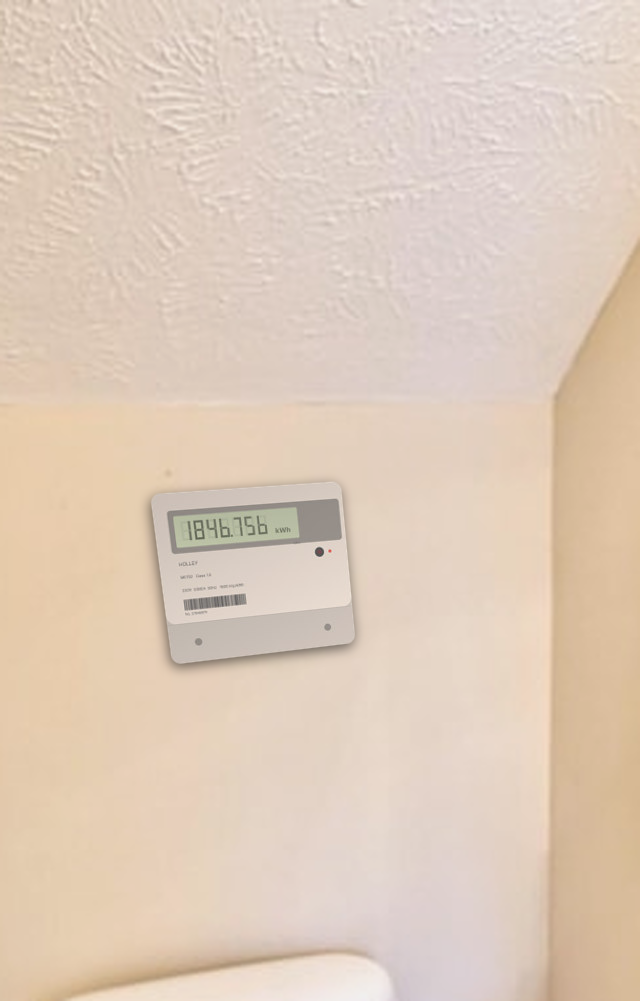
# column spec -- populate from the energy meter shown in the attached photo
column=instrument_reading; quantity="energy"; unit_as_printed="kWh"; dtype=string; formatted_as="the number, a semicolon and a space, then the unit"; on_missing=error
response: 1846.756; kWh
